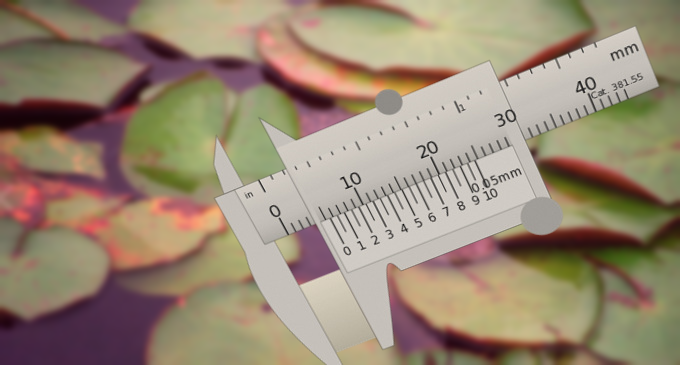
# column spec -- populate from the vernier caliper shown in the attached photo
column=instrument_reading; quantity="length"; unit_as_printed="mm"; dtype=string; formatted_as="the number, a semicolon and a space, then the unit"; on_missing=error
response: 5.6; mm
